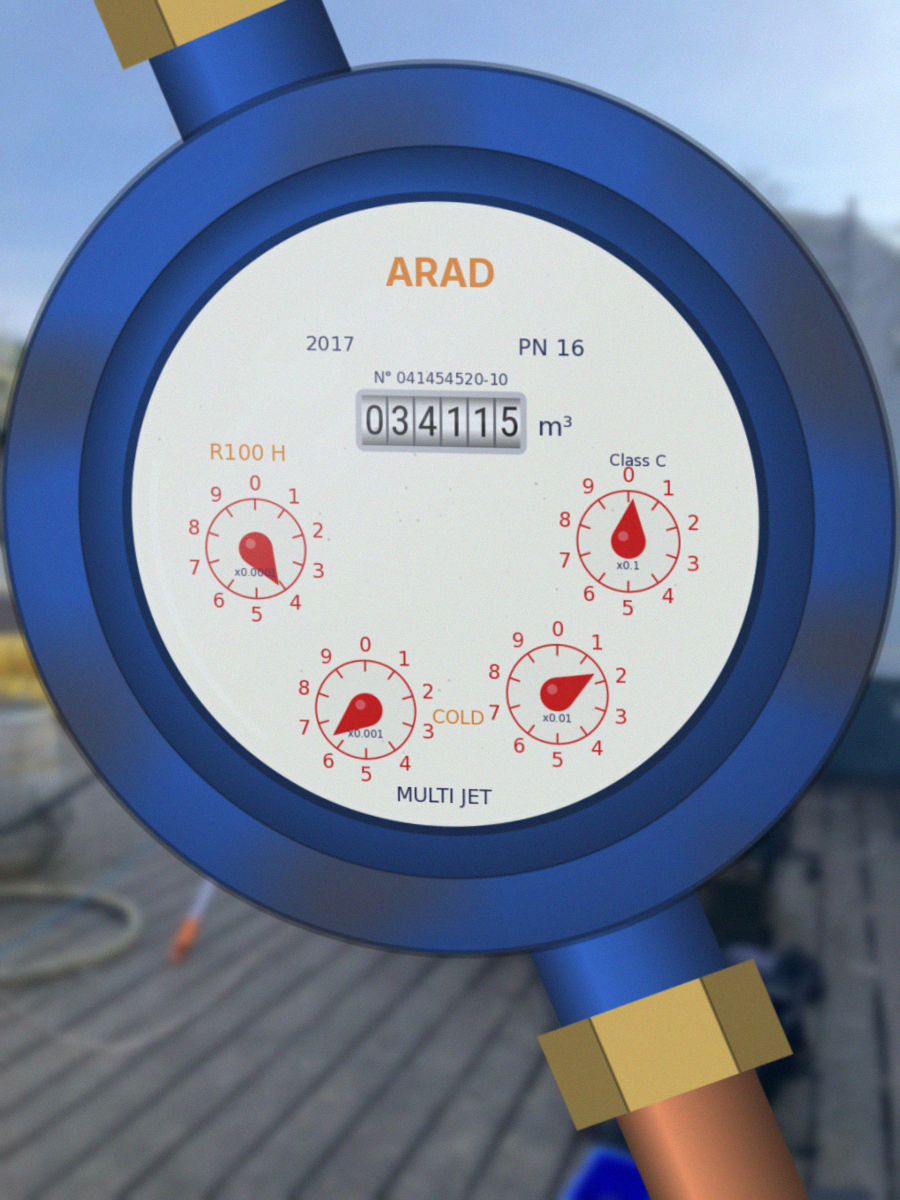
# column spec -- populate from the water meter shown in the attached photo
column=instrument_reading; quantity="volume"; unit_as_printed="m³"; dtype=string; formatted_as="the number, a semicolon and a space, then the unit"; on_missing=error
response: 34115.0164; m³
